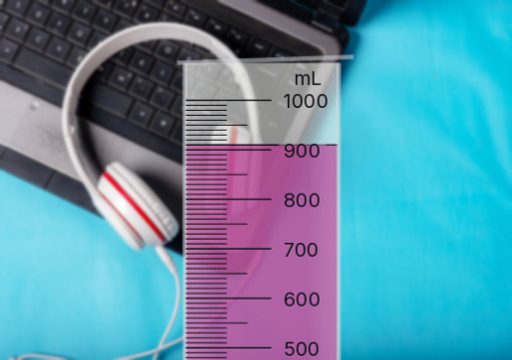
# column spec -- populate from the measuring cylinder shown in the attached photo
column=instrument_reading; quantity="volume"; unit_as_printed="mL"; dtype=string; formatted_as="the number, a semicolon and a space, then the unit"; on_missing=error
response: 910; mL
